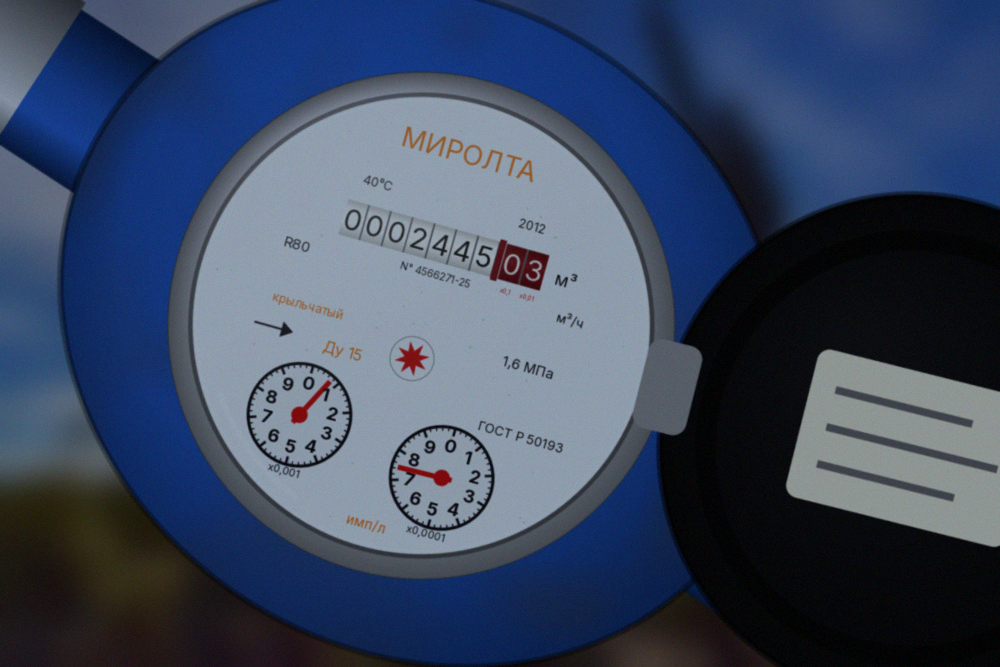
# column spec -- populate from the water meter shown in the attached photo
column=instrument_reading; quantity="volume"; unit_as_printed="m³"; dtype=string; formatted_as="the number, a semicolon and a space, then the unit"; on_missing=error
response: 2445.0307; m³
